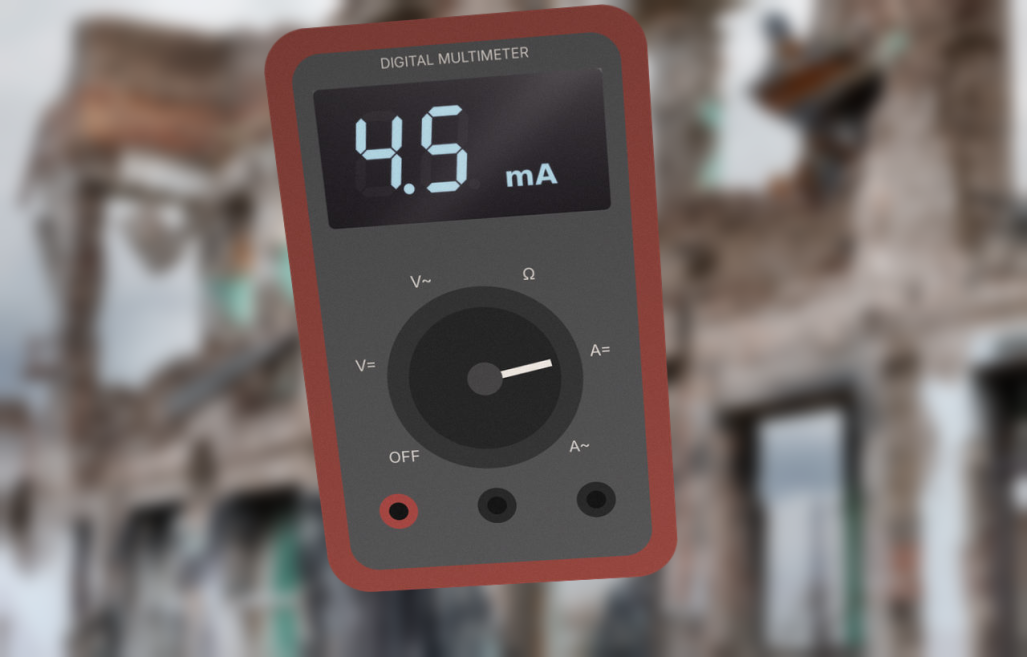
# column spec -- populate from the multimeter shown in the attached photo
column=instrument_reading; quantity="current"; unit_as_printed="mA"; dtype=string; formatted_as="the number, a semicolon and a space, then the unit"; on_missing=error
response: 4.5; mA
